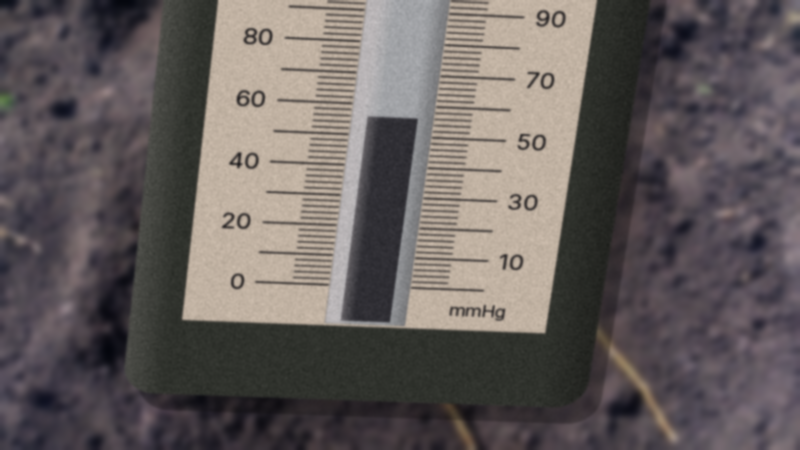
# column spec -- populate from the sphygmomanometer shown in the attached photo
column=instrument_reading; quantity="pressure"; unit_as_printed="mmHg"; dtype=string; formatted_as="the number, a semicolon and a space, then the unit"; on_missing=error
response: 56; mmHg
